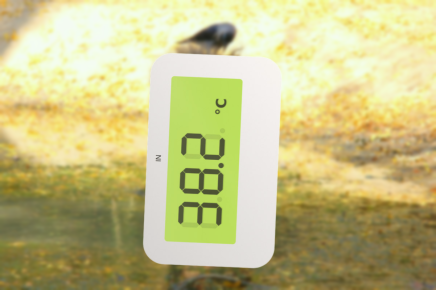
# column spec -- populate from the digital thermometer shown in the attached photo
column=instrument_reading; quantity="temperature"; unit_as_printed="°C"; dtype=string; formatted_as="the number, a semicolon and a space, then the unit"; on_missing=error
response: 38.2; °C
